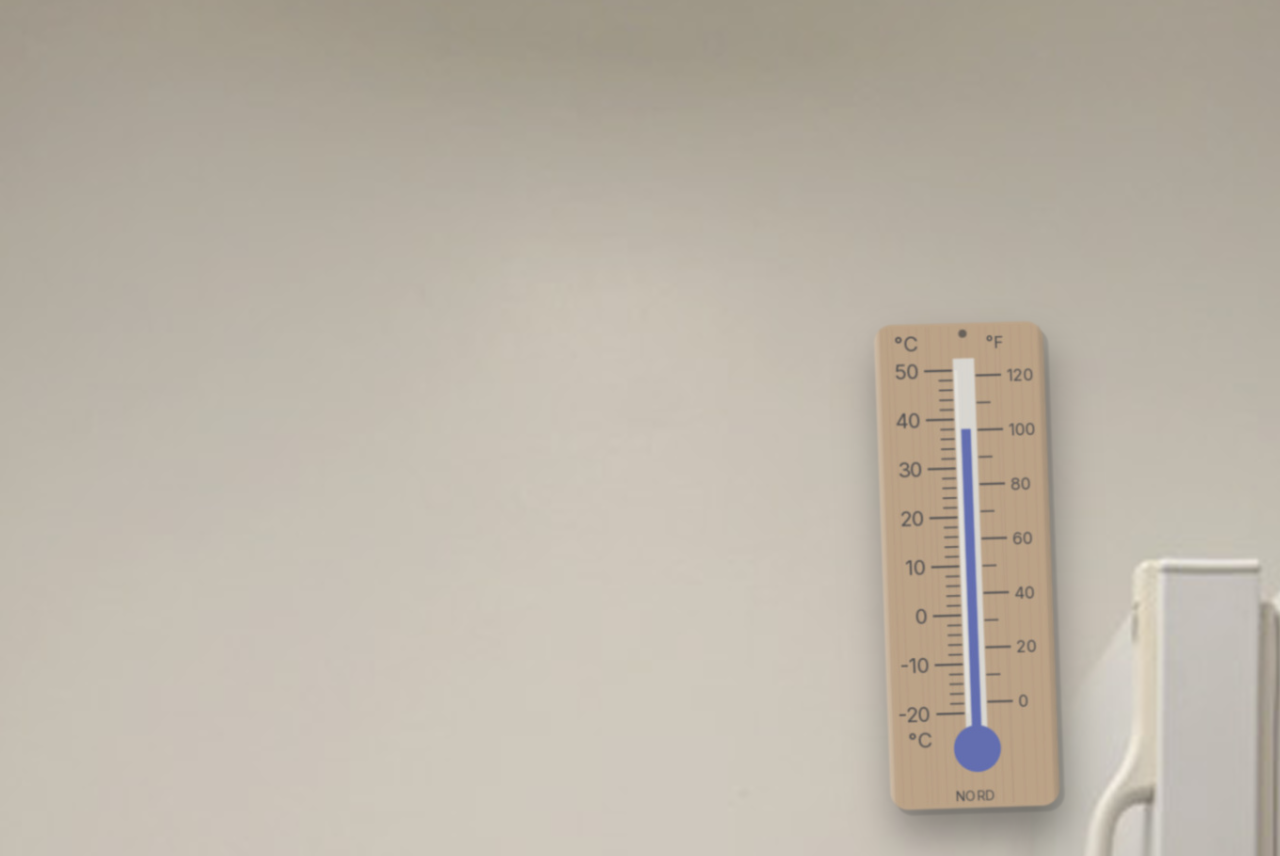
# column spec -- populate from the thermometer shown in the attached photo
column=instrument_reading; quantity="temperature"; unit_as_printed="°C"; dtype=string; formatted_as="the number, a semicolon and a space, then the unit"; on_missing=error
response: 38; °C
